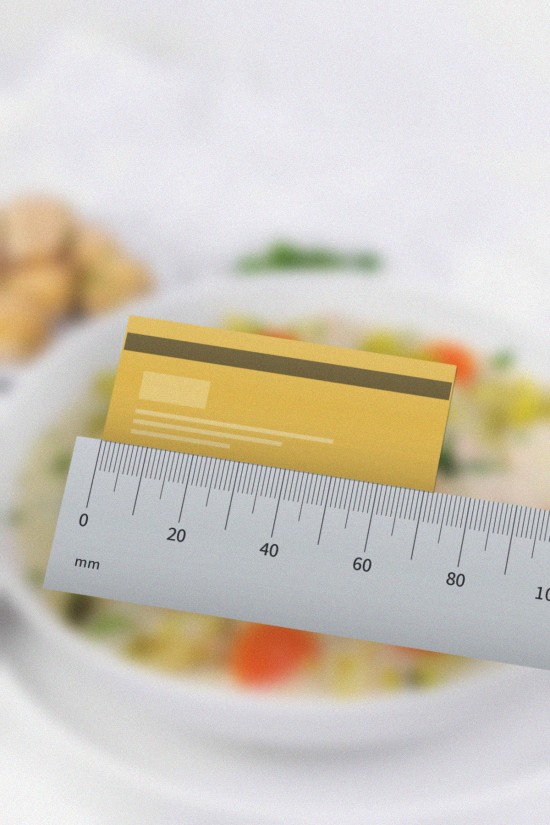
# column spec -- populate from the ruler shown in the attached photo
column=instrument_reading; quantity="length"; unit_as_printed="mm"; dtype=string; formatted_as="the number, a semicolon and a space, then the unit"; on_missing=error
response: 72; mm
